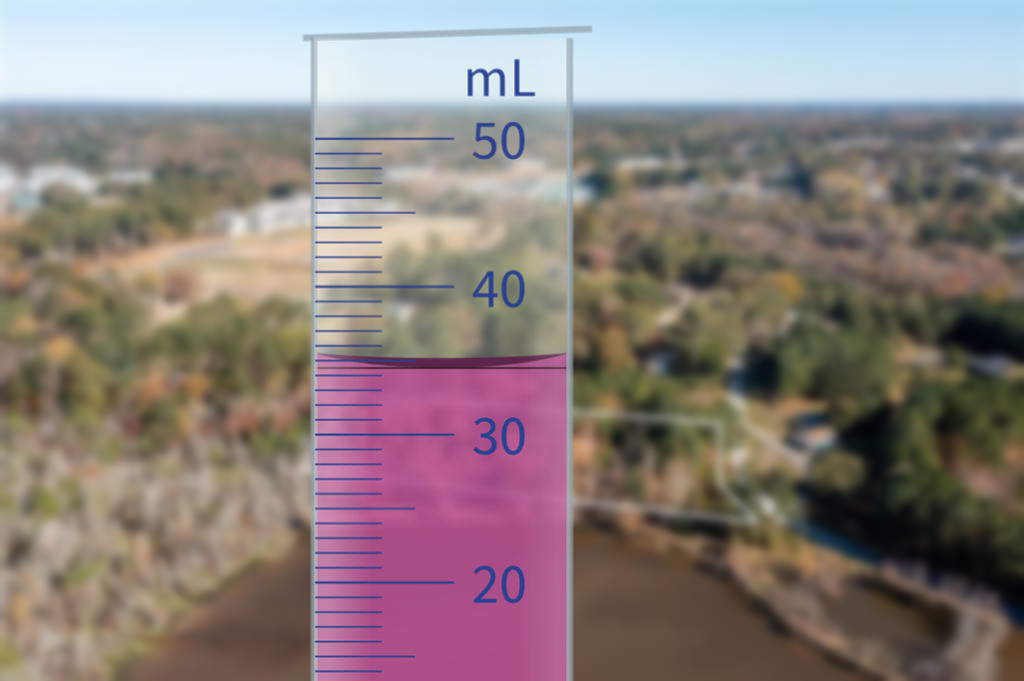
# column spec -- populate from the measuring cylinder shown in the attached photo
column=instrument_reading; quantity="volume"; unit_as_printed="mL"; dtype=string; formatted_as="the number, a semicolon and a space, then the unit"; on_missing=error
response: 34.5; mL
